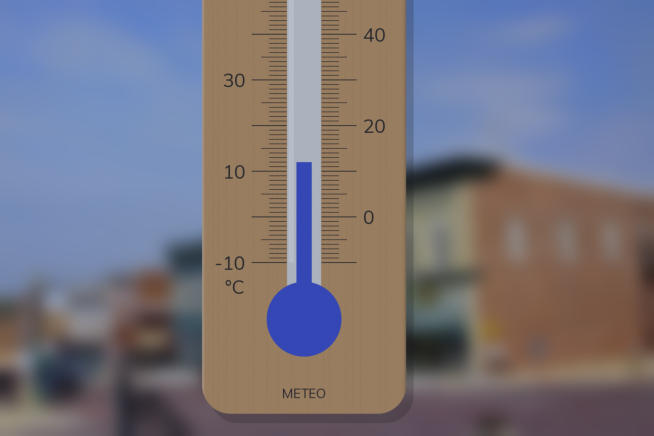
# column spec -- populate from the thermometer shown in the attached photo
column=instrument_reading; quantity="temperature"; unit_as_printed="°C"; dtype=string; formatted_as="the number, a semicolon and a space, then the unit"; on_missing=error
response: 12; °C
